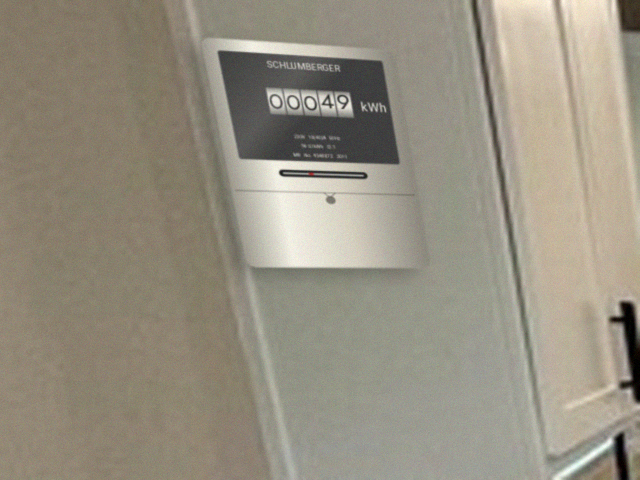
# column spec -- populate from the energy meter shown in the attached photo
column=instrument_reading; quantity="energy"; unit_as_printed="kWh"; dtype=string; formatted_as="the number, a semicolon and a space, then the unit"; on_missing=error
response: 49; kWh
